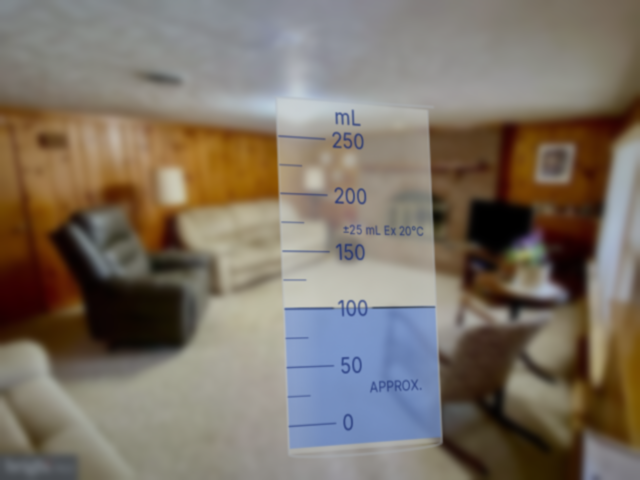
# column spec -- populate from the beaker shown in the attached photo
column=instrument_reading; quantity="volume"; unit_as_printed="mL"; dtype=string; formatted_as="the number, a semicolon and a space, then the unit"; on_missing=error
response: 100; mL
